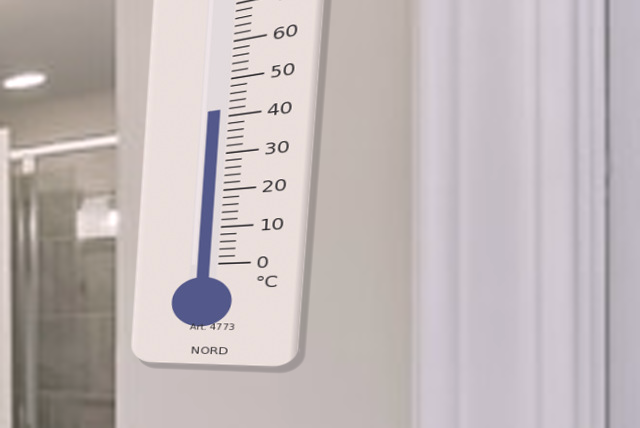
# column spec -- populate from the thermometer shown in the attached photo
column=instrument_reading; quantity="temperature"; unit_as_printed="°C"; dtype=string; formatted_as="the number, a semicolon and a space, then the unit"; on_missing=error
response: 42; °C
